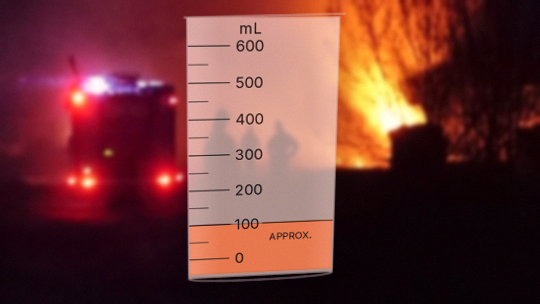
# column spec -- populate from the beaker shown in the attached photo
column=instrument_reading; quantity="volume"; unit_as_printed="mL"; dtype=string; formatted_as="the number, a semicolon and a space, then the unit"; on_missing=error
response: 100; mL
